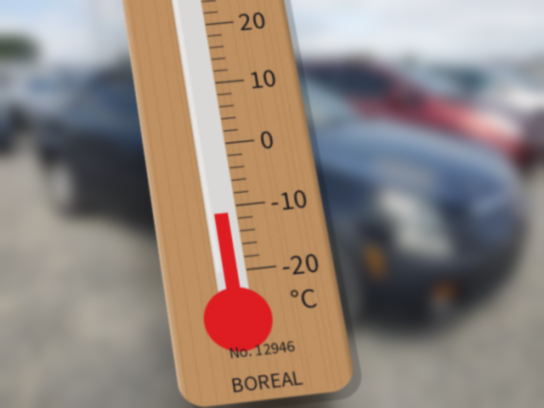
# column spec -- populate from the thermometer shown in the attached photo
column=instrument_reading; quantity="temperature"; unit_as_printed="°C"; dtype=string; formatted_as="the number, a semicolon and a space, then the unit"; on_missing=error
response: -11; °C
